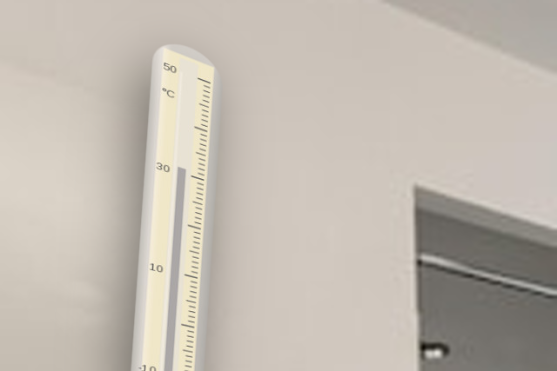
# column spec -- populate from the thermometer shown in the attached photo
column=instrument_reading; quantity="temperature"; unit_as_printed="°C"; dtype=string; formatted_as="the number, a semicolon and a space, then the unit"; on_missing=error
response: 31; °C
